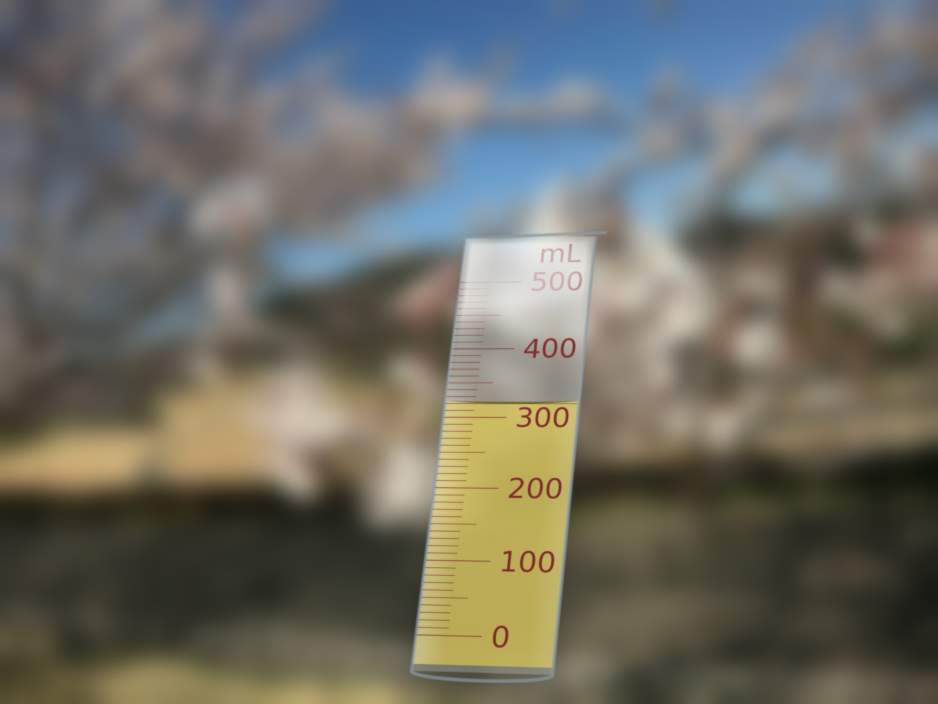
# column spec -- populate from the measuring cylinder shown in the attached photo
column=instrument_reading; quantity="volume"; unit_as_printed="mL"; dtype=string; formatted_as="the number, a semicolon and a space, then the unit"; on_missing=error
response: 320; mL
